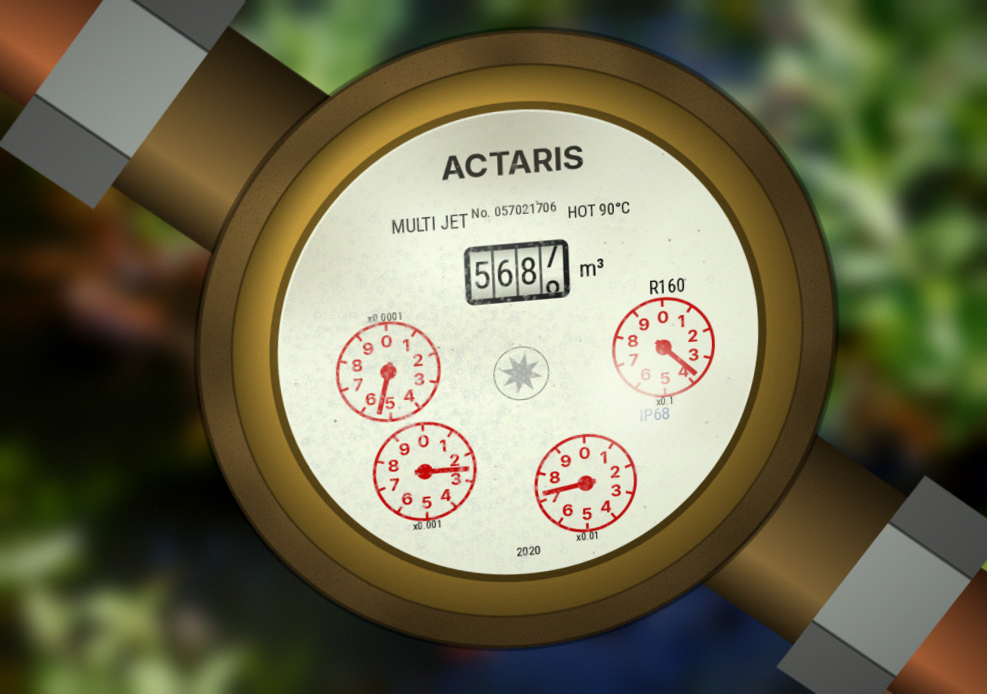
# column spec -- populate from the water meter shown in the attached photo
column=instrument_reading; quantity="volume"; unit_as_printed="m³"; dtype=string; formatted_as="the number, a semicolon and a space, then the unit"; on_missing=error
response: 5687.3725; m³
